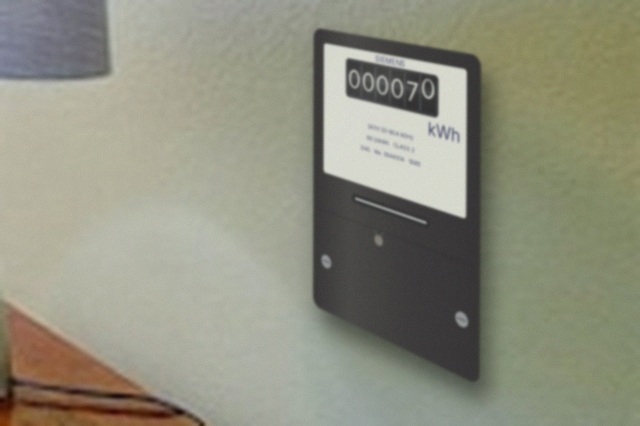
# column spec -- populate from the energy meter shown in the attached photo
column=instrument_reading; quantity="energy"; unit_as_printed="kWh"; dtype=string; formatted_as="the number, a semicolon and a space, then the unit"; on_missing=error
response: 70; kWh
